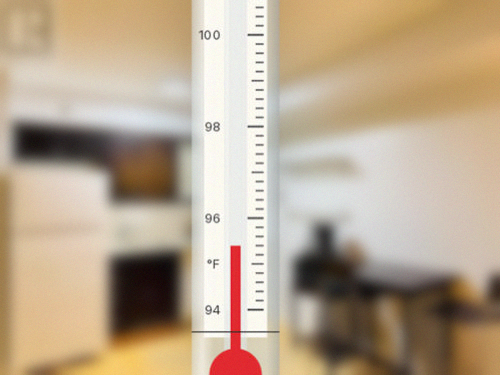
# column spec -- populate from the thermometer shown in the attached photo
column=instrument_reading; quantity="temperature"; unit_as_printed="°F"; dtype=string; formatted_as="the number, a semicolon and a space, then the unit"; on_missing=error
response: 95.4; °F
